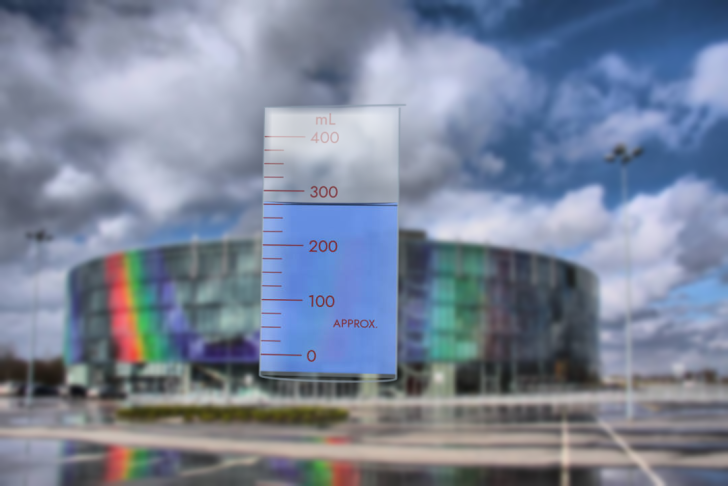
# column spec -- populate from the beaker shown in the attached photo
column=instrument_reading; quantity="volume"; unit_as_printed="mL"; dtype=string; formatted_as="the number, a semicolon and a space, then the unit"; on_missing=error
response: 275; mL
